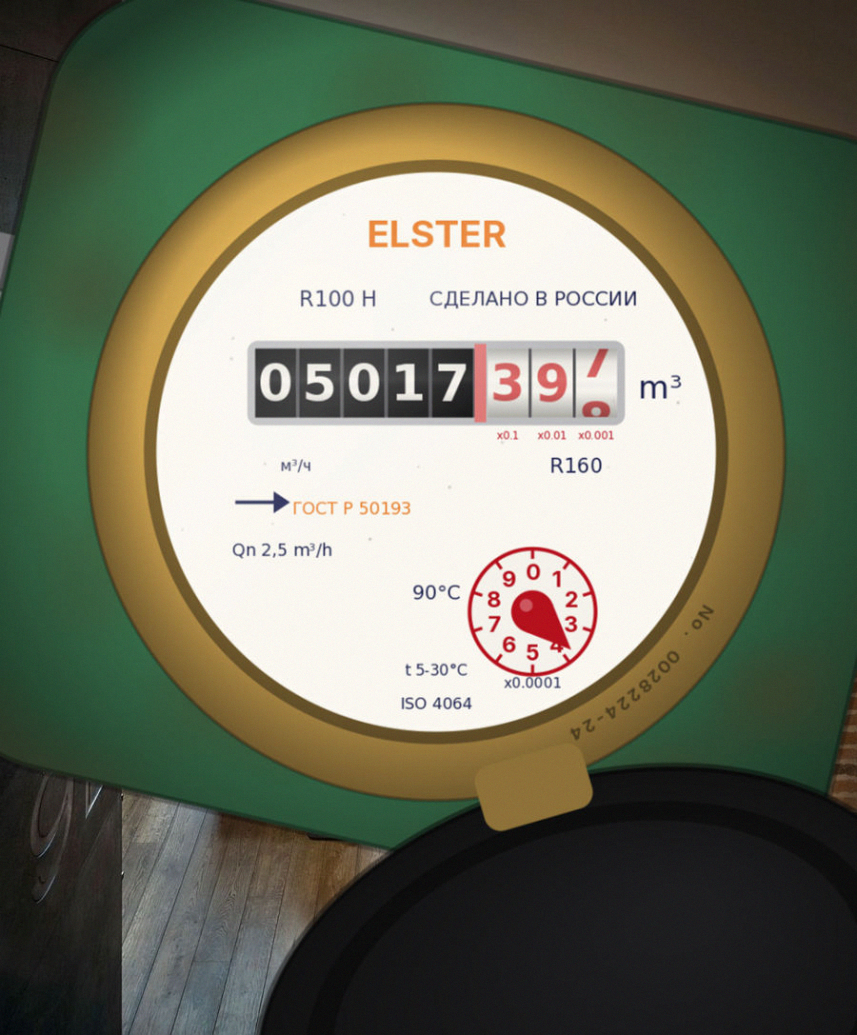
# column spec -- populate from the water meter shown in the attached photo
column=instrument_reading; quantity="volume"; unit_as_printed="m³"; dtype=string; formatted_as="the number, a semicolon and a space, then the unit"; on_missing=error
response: 5017.3973; m³
